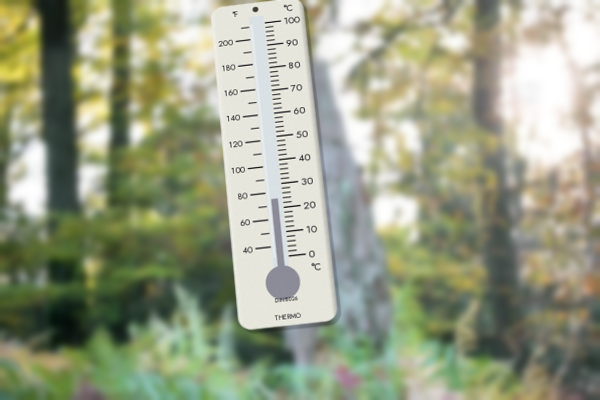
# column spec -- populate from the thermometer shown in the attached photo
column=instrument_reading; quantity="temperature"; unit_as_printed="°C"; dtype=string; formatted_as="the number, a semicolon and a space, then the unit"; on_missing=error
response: 24; °C
